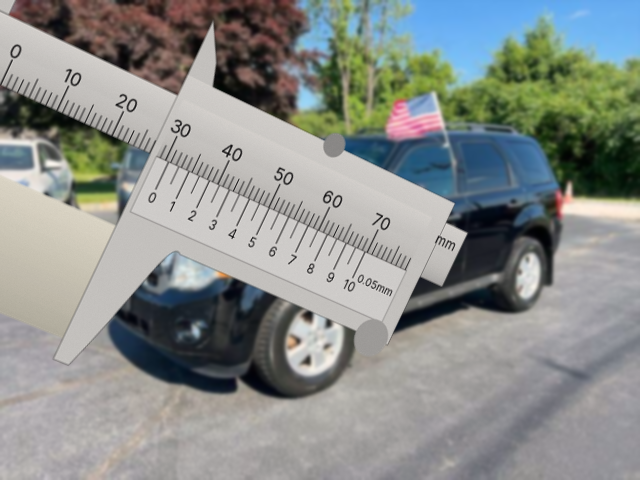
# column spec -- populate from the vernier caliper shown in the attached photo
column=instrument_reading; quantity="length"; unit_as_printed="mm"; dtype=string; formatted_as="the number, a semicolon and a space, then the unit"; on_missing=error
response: 30.6; mm
